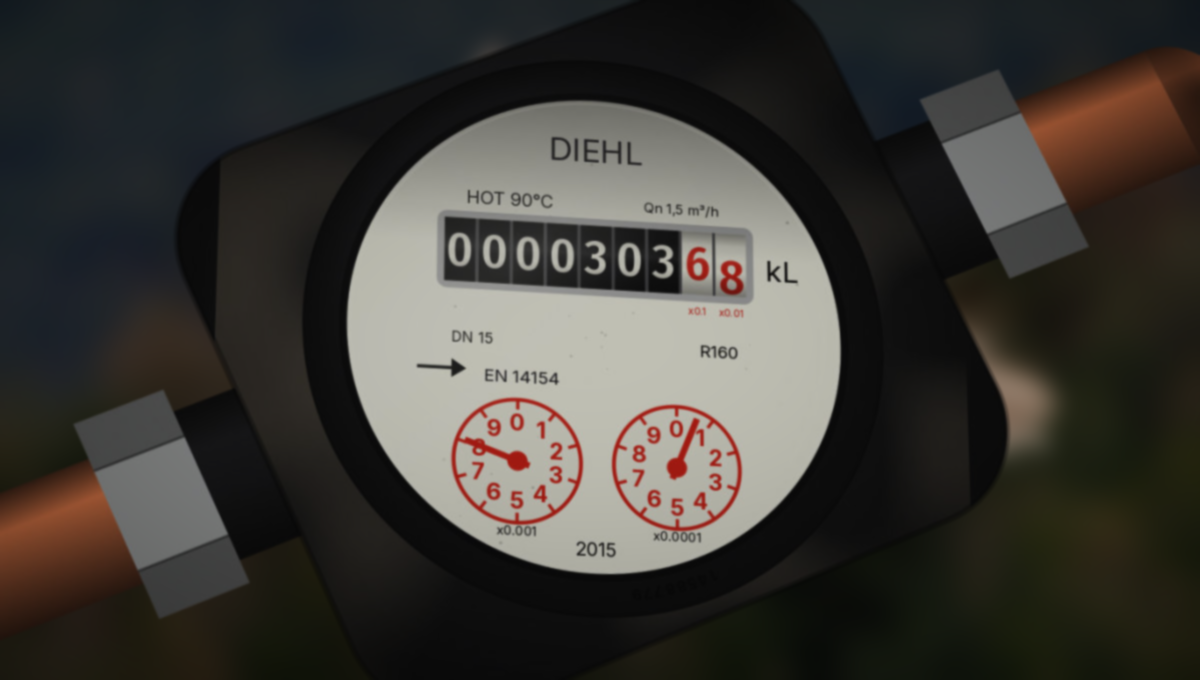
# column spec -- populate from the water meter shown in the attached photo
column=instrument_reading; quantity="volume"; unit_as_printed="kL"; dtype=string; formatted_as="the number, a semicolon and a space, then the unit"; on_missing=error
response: 303.6780; kL
